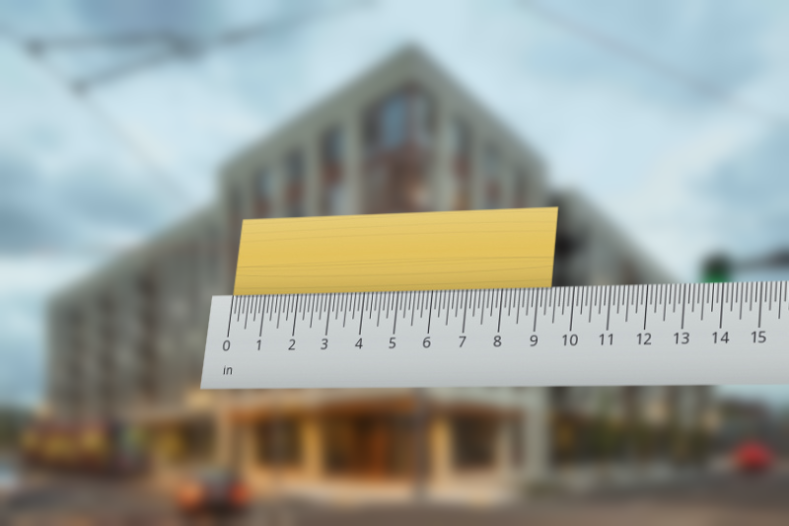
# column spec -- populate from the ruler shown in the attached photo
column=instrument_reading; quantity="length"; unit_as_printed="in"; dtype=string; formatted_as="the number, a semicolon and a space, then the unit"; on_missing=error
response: 9.375; in
